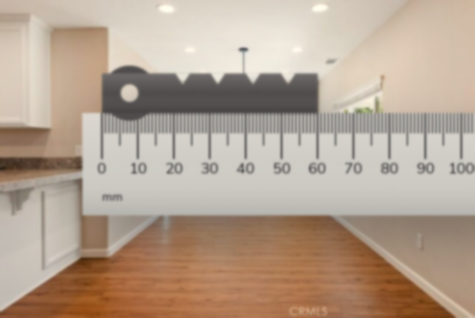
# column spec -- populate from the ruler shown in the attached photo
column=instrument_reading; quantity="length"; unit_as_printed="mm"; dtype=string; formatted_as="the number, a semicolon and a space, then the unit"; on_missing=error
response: 60; mm
